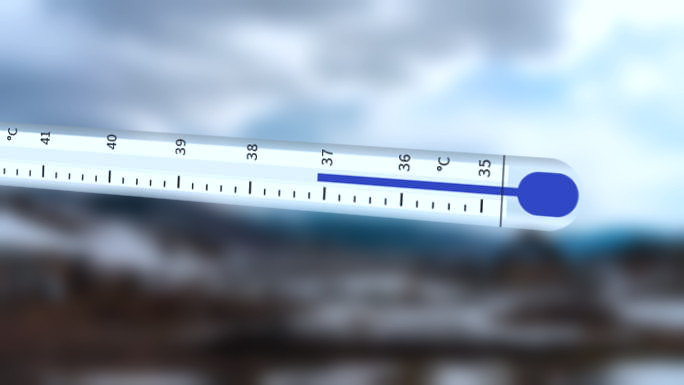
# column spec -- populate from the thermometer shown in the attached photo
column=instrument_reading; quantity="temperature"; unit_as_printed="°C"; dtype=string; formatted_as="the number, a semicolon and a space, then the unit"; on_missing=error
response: 37.1; °C
